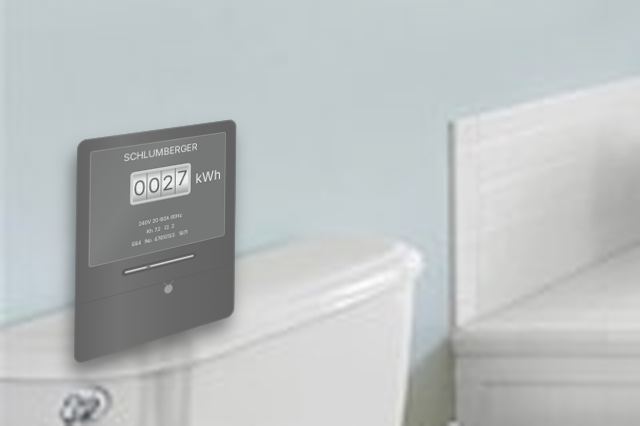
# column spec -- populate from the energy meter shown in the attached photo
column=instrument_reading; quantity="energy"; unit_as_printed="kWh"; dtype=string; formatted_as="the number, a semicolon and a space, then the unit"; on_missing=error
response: 27; kWh
